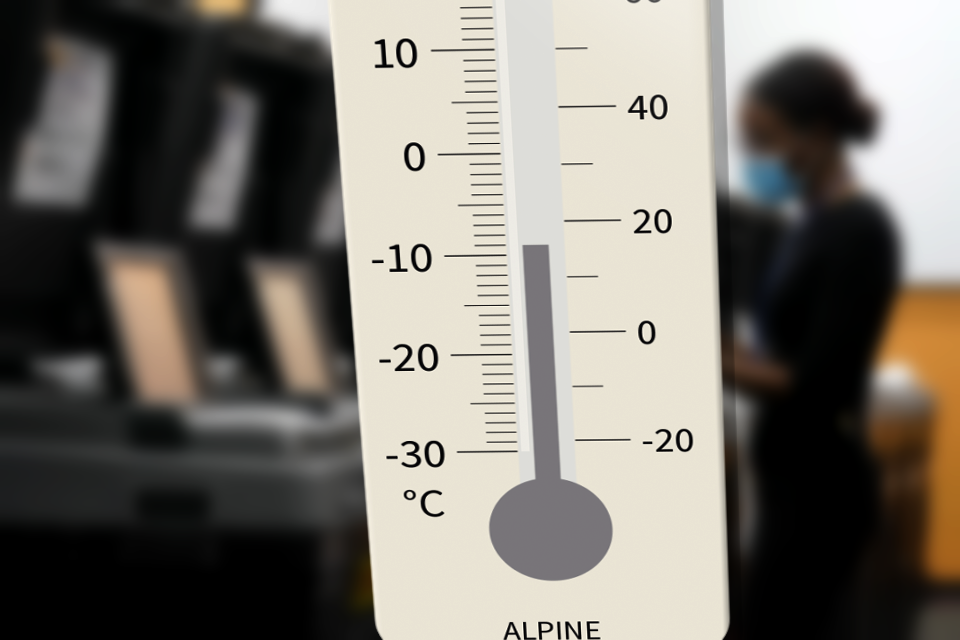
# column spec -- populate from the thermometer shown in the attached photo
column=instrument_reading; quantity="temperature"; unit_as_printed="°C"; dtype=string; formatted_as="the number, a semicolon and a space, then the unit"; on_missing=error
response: -9; °C
